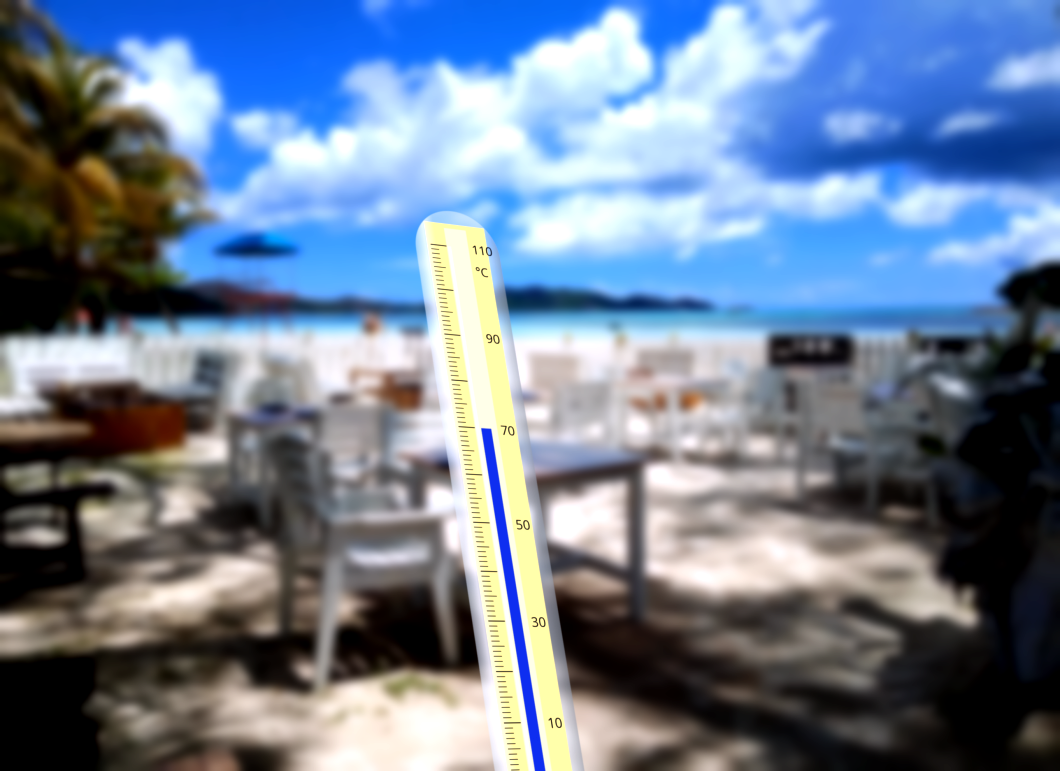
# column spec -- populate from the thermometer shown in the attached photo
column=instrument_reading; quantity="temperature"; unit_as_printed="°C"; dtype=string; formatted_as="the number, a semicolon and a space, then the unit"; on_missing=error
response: 70; °C
